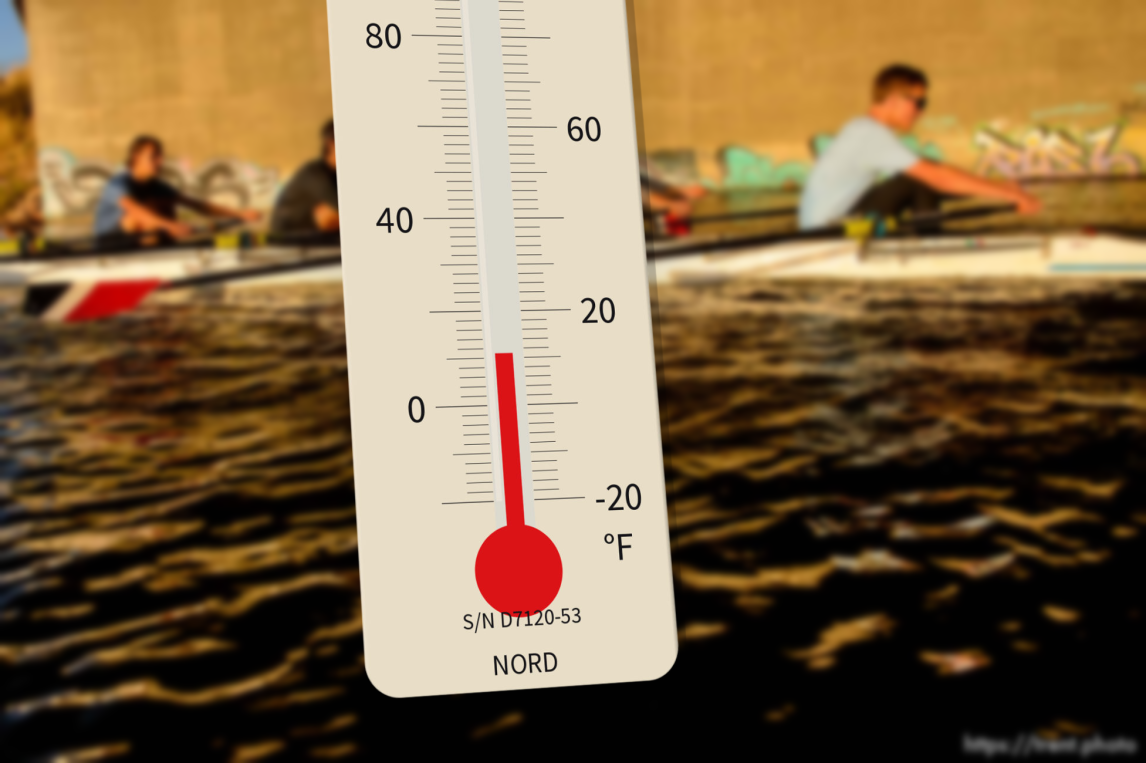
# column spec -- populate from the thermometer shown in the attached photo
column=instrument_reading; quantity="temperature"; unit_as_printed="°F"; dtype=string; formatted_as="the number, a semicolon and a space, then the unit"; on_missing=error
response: 11; °F
